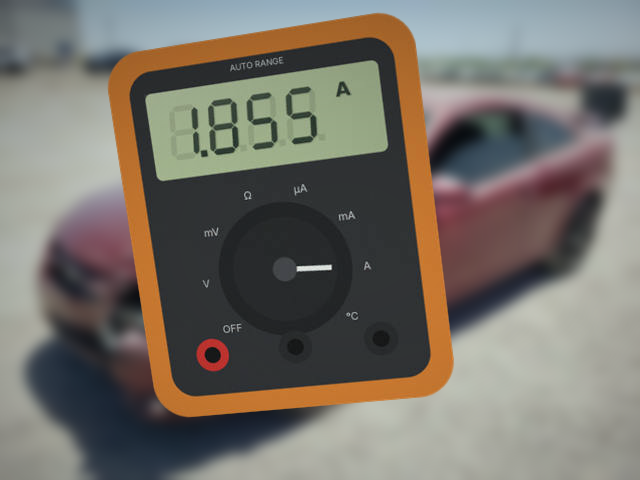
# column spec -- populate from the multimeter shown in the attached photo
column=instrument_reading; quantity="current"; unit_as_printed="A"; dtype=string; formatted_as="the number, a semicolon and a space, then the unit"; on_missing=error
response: 1.855; A
